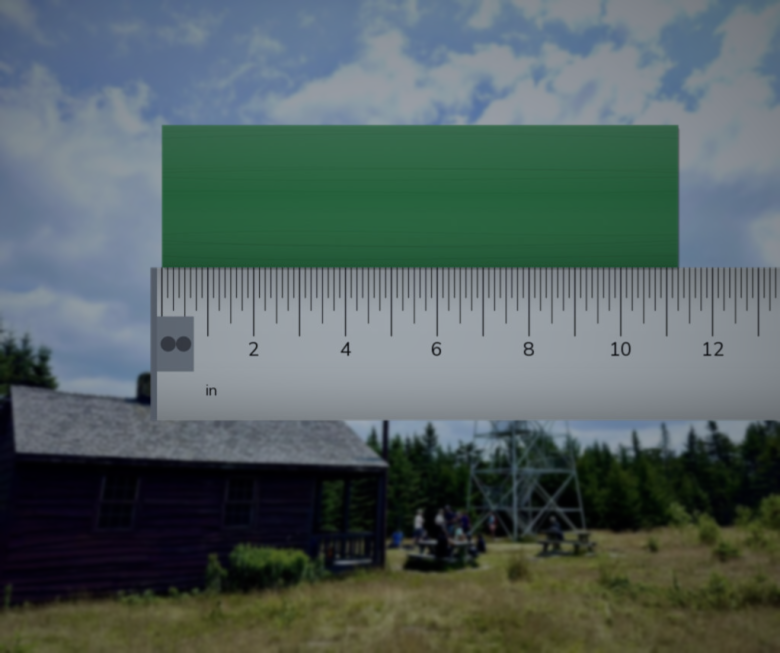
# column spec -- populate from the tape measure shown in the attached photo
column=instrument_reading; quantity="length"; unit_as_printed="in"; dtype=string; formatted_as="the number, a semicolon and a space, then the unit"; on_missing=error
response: 11.25; in
